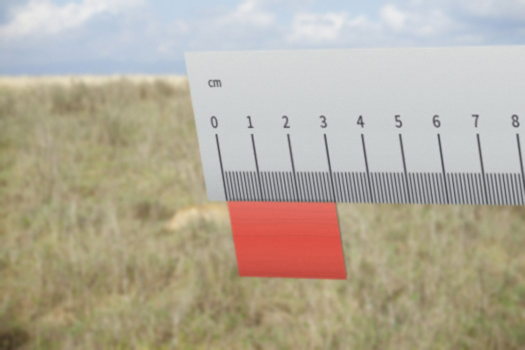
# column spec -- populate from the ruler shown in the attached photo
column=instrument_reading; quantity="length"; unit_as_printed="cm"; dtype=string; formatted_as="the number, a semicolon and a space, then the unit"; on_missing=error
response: 3; cm
